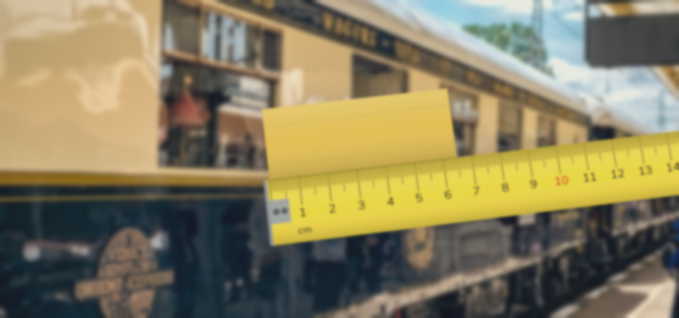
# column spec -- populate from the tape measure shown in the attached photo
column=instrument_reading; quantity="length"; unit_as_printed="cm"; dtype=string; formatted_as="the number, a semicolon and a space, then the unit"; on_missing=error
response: 6.5; cm
